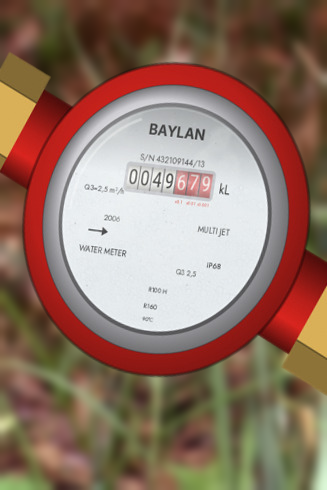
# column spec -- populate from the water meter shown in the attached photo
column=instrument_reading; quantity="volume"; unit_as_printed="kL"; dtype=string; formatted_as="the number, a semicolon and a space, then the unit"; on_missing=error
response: 49.679; kL
